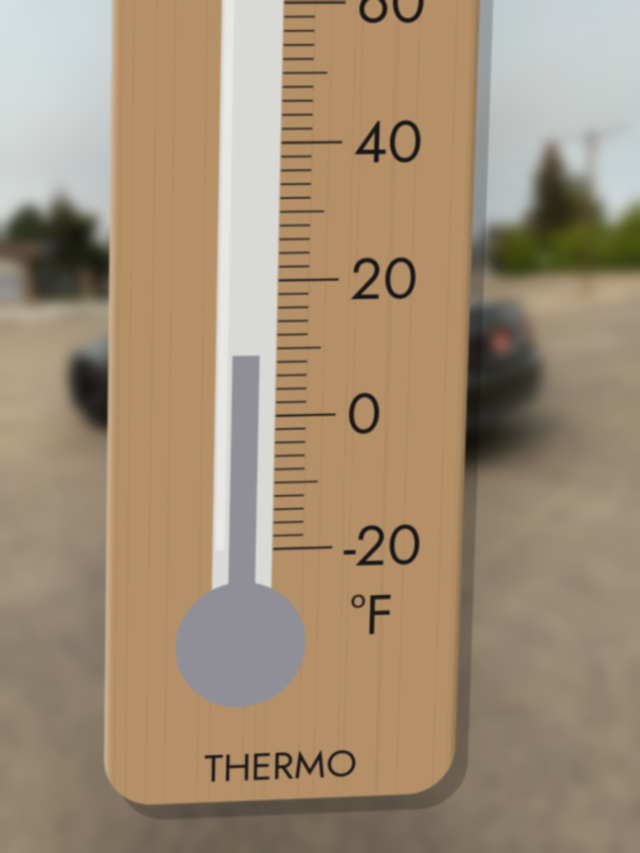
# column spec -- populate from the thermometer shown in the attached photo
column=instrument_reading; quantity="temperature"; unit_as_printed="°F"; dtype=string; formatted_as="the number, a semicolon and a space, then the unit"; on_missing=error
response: 9; °F
